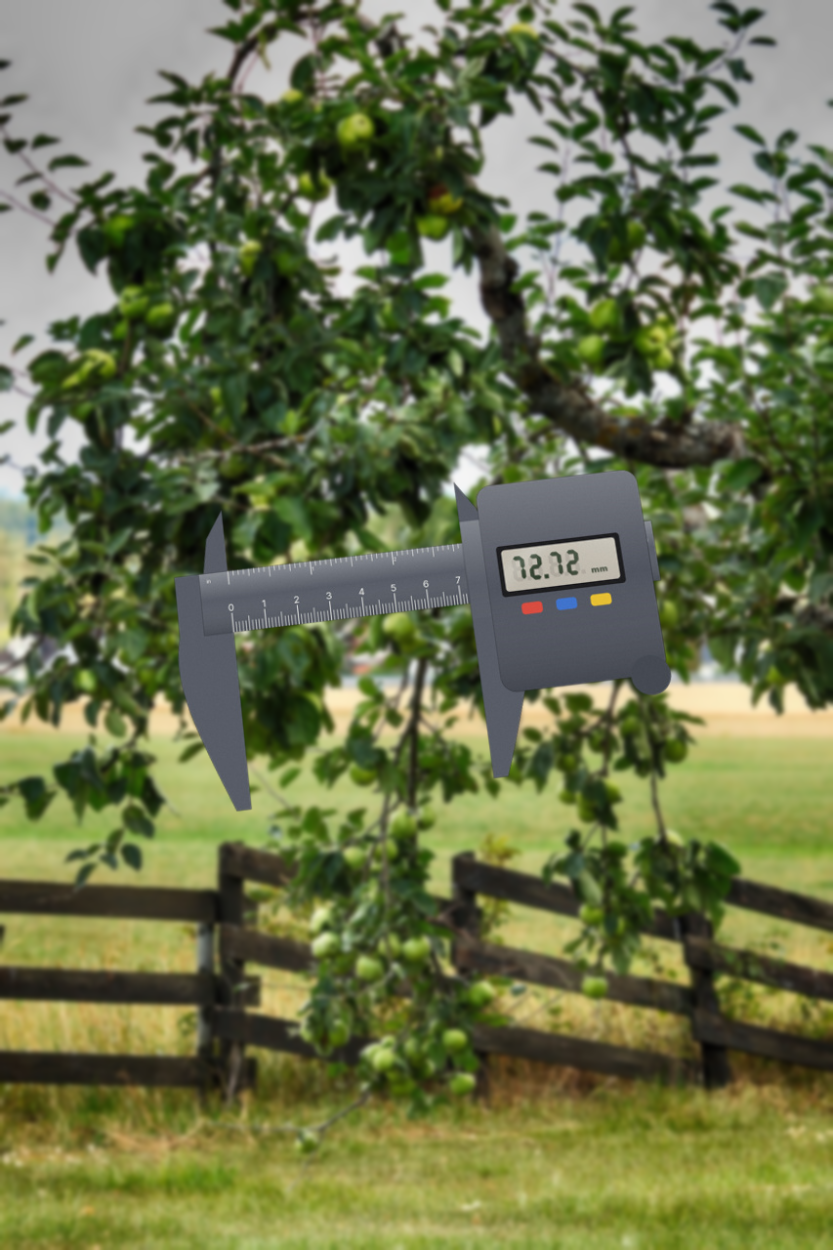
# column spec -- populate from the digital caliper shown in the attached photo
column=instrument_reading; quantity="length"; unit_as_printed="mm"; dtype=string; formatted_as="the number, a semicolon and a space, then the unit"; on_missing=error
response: 72.72; mm
